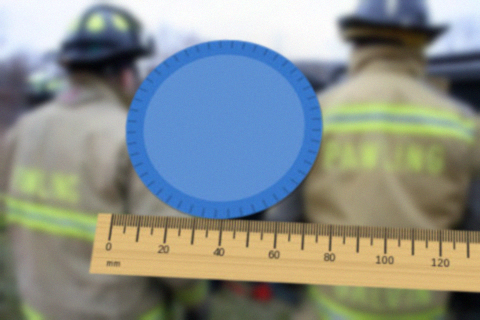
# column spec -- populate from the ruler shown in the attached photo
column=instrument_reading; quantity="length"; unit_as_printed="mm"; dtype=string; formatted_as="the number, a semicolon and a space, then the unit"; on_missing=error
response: 75; mm
